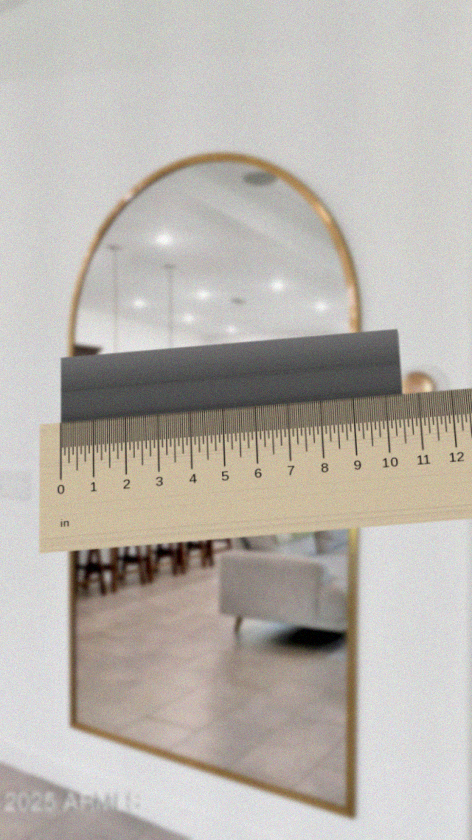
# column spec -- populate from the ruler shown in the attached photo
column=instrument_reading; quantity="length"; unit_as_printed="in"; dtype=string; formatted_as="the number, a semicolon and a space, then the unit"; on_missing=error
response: 10.5; in
